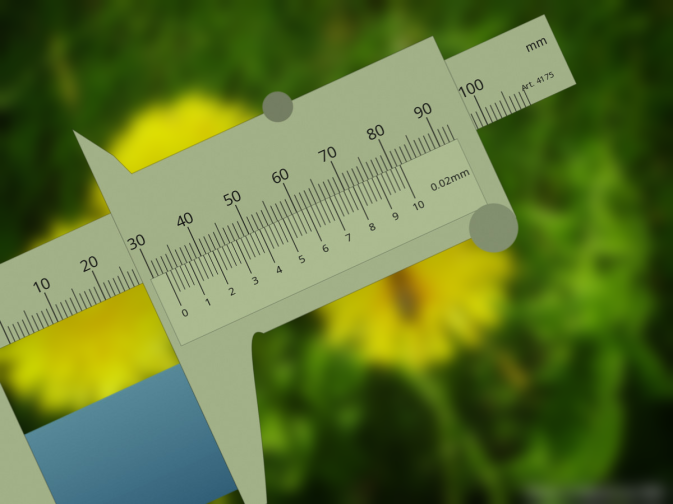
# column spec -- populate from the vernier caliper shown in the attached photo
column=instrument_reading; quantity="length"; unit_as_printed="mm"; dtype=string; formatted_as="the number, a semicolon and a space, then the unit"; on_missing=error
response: 32.6; mm
